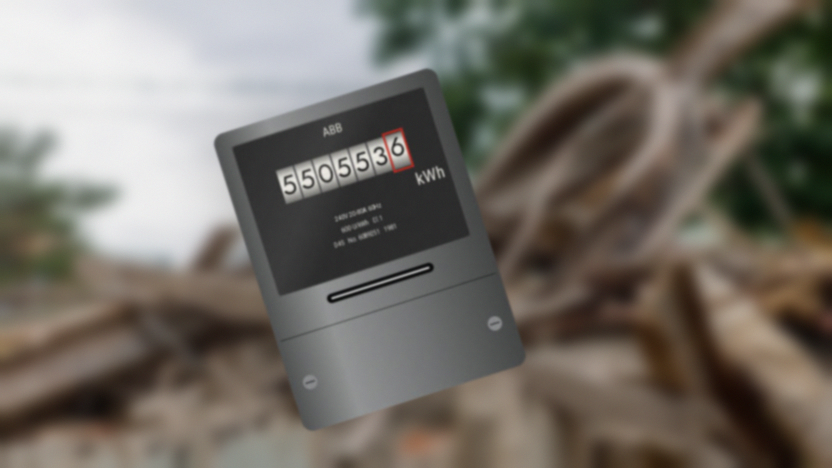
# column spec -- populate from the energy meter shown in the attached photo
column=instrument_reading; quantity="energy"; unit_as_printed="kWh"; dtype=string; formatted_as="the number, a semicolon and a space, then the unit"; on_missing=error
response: 550553.6; kWh
